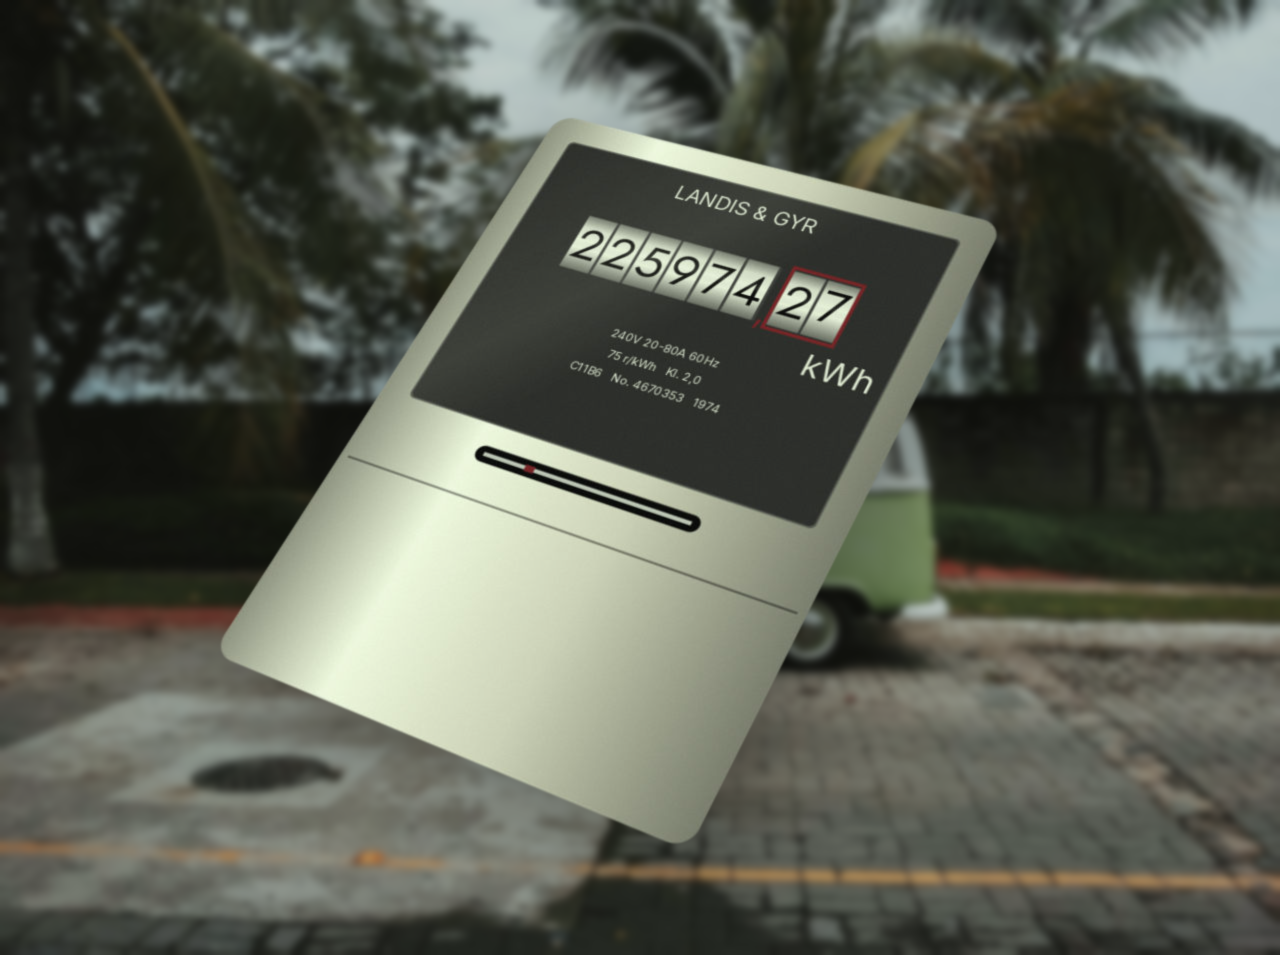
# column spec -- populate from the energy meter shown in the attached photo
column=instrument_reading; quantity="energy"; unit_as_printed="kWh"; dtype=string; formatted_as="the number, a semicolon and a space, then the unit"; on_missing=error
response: 225974.27; kWh
